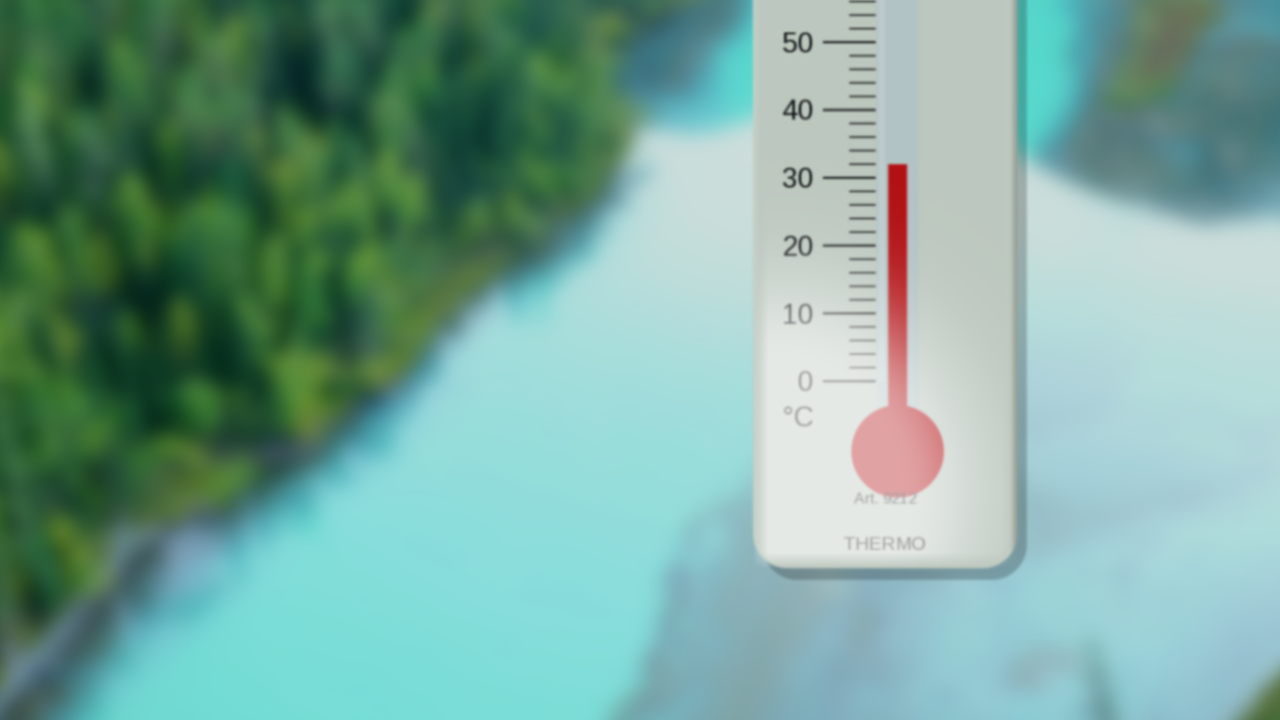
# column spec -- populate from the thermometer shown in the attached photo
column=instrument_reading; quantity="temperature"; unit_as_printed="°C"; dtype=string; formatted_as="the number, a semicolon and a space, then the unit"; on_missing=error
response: 32; °C
